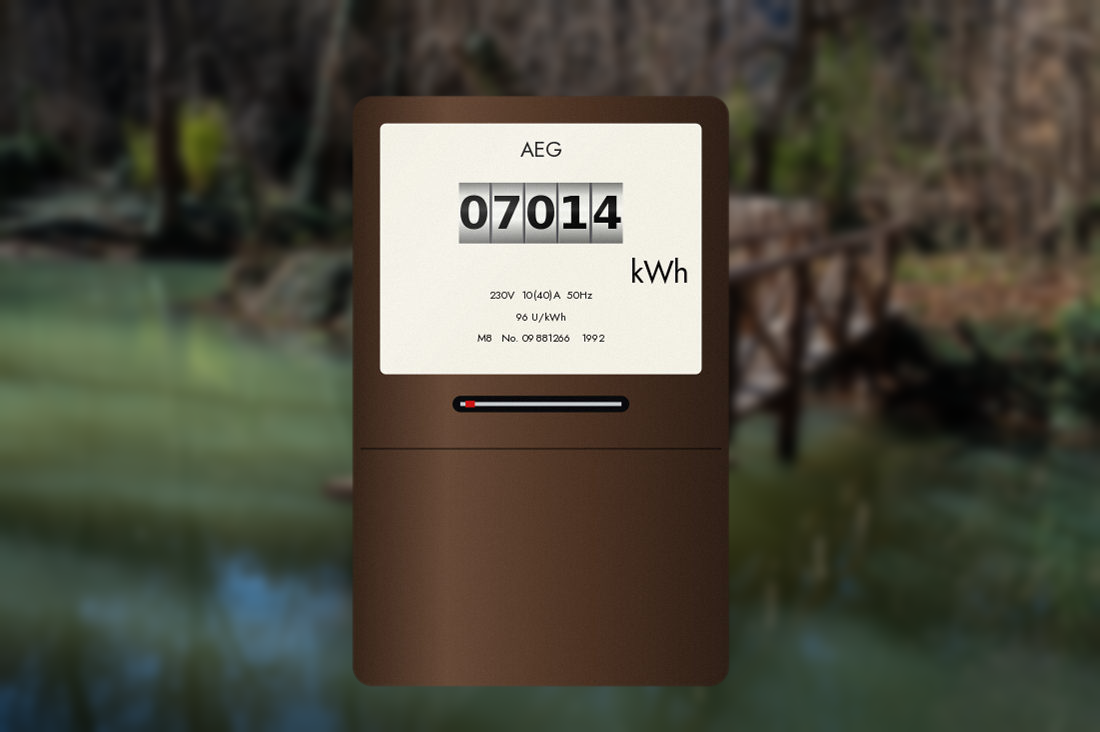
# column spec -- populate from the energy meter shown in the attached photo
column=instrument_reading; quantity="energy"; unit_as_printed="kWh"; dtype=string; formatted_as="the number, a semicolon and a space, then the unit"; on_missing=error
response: 7014; kWh
